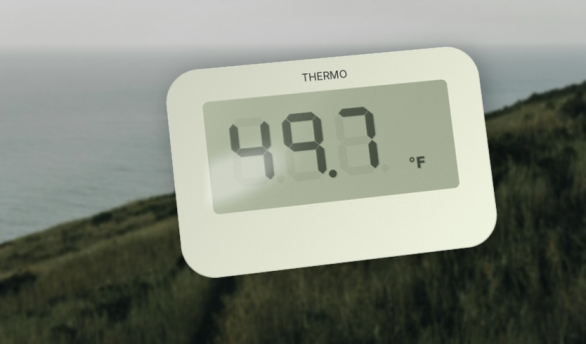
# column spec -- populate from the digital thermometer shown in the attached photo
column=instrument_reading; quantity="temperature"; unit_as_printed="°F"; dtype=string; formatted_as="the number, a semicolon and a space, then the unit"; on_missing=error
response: 49.7; °F
